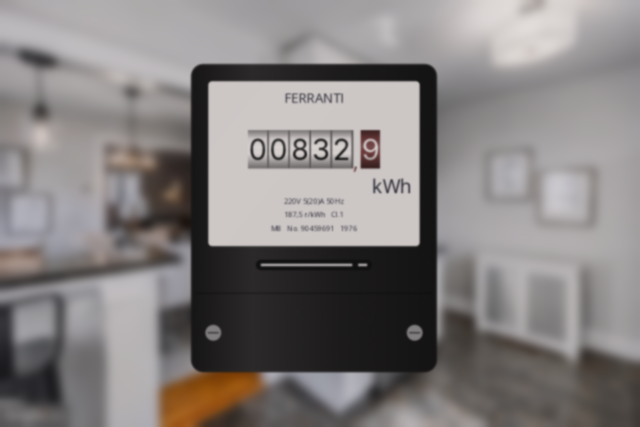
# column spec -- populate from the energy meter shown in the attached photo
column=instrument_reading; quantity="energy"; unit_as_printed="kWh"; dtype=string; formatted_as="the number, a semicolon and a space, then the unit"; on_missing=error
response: 832.9; kWh
